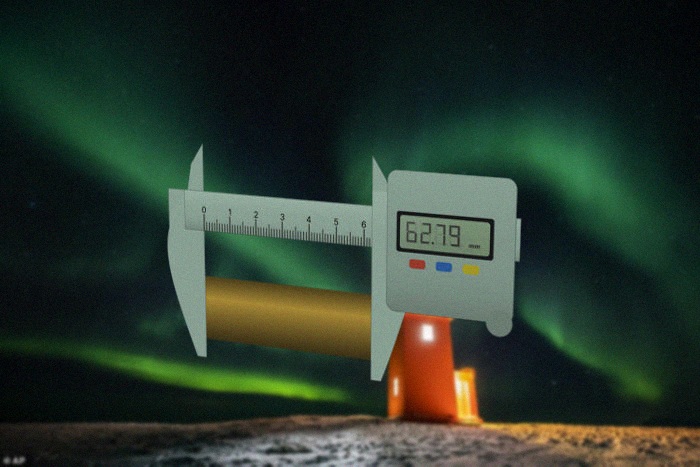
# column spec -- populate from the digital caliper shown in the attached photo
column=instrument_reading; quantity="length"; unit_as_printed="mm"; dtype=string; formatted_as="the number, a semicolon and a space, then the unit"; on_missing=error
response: 62.79; mm
